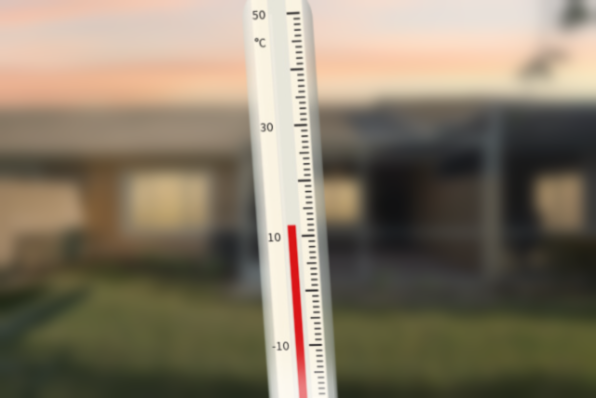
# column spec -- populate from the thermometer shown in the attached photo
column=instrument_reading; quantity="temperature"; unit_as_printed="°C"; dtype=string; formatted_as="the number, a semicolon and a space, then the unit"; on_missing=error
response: 12; °C
